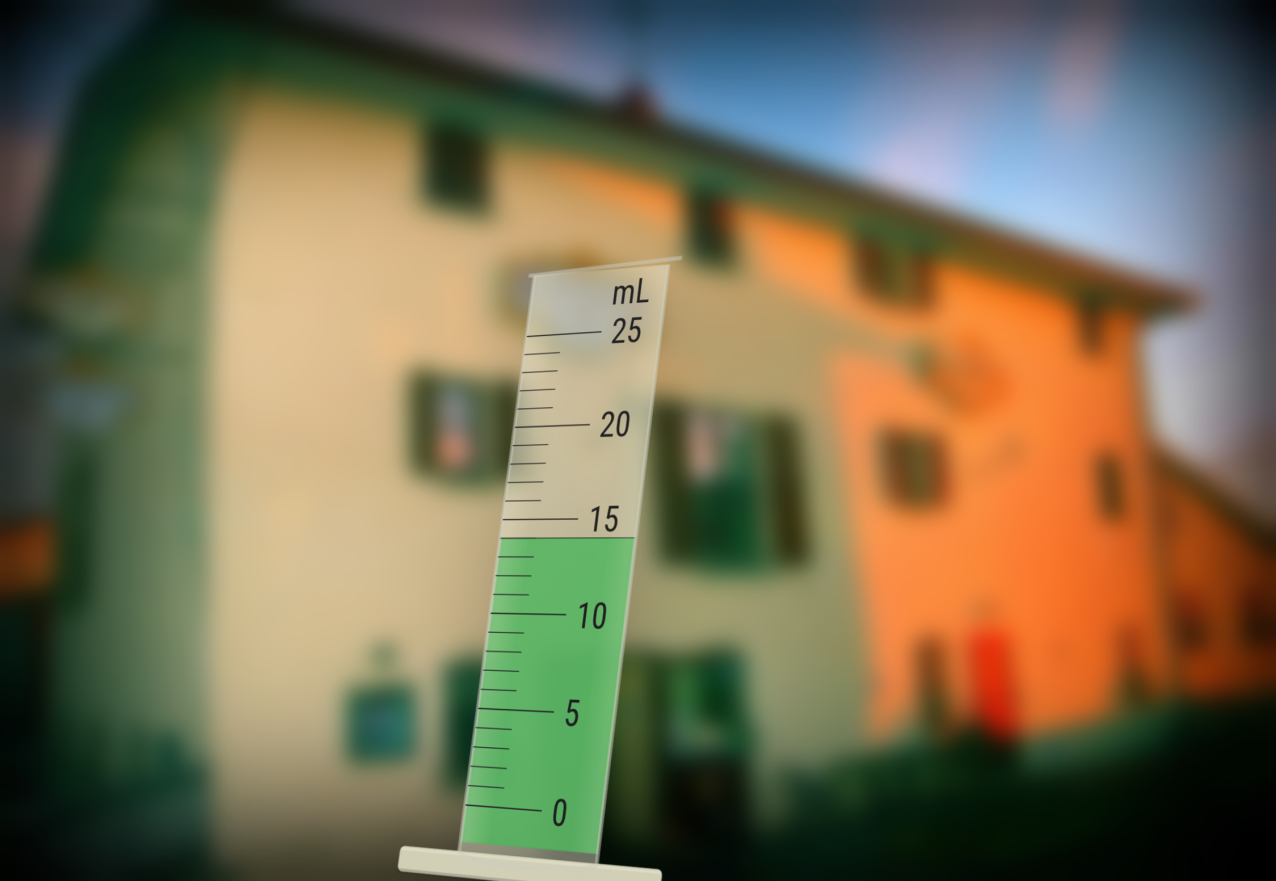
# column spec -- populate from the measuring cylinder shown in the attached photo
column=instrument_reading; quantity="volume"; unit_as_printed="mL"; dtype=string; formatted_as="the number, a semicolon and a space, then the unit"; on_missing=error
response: 14; mL
